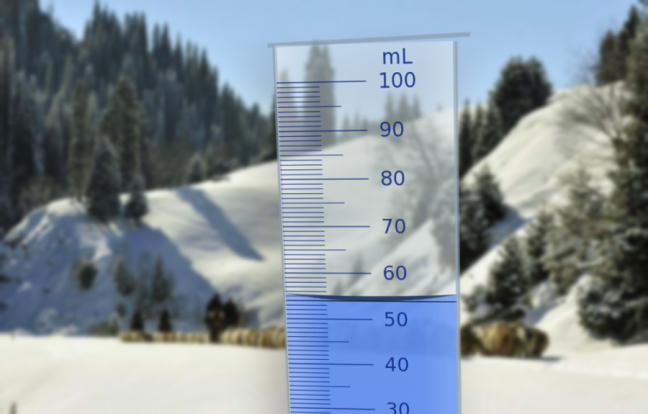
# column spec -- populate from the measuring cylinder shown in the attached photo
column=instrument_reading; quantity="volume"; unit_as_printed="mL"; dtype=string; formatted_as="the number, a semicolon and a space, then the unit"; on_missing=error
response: 54; mL
